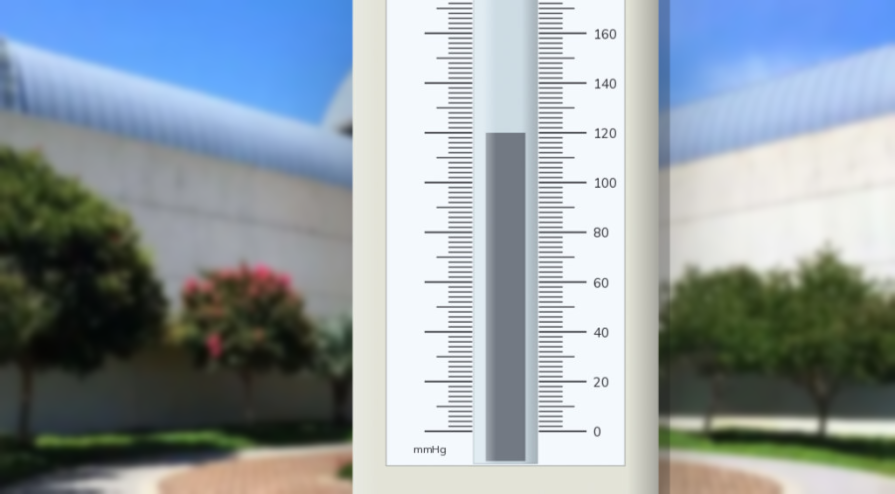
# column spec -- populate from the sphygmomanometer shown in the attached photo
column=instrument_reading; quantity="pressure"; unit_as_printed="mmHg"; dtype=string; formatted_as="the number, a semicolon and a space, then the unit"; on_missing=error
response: 120; mmHg
